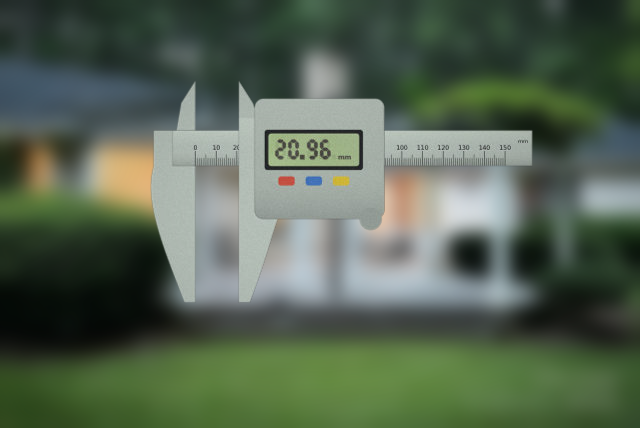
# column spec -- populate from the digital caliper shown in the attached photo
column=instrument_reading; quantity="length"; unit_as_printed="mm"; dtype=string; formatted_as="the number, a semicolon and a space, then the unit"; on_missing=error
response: 20.96; mm
